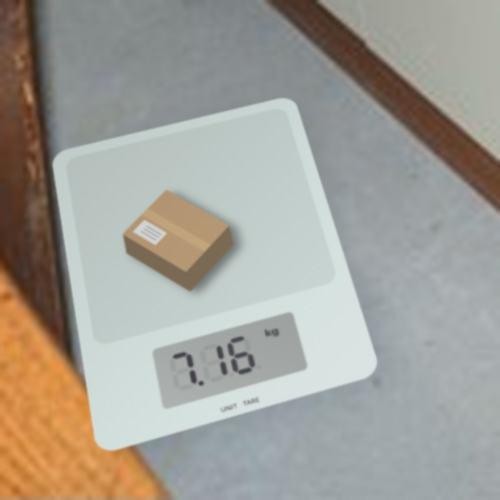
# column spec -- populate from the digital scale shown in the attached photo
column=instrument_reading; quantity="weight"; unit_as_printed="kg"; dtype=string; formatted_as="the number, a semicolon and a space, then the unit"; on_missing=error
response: 7.16; kg
